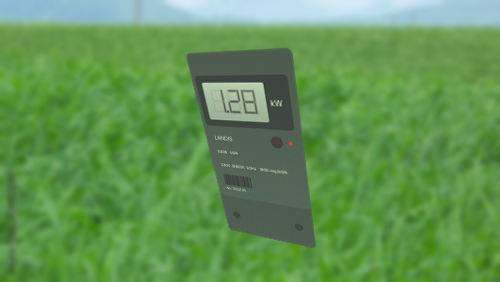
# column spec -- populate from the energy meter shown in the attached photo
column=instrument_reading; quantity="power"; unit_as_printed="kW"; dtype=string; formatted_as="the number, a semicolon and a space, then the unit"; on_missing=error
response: 1.28; kW
